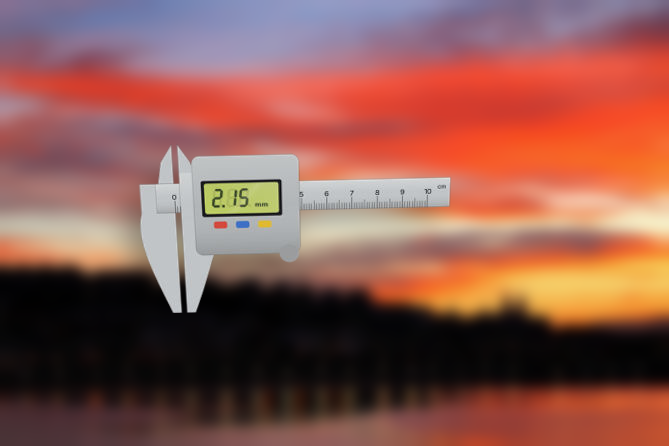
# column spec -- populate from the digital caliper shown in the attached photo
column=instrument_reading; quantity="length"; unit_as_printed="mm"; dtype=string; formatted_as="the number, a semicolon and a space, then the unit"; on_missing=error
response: 2.15; mm
